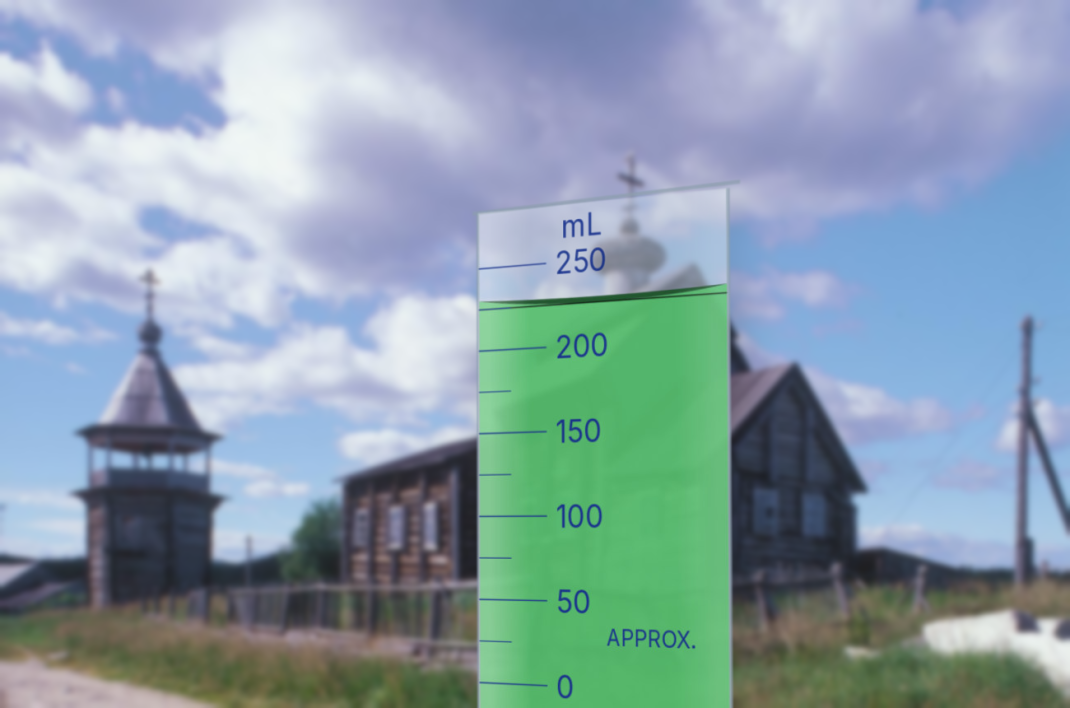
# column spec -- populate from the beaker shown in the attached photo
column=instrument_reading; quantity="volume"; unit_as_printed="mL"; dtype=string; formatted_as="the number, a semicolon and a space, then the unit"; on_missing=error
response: 225; mL
